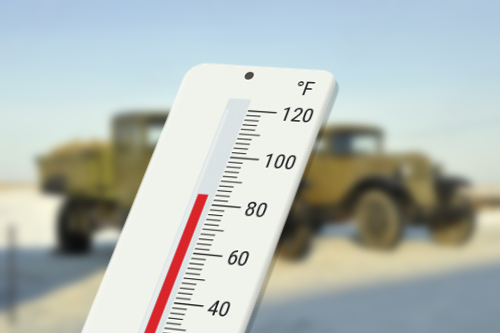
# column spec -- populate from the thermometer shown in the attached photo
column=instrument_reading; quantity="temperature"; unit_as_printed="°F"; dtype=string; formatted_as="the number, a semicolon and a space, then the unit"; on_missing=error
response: 84; °F
